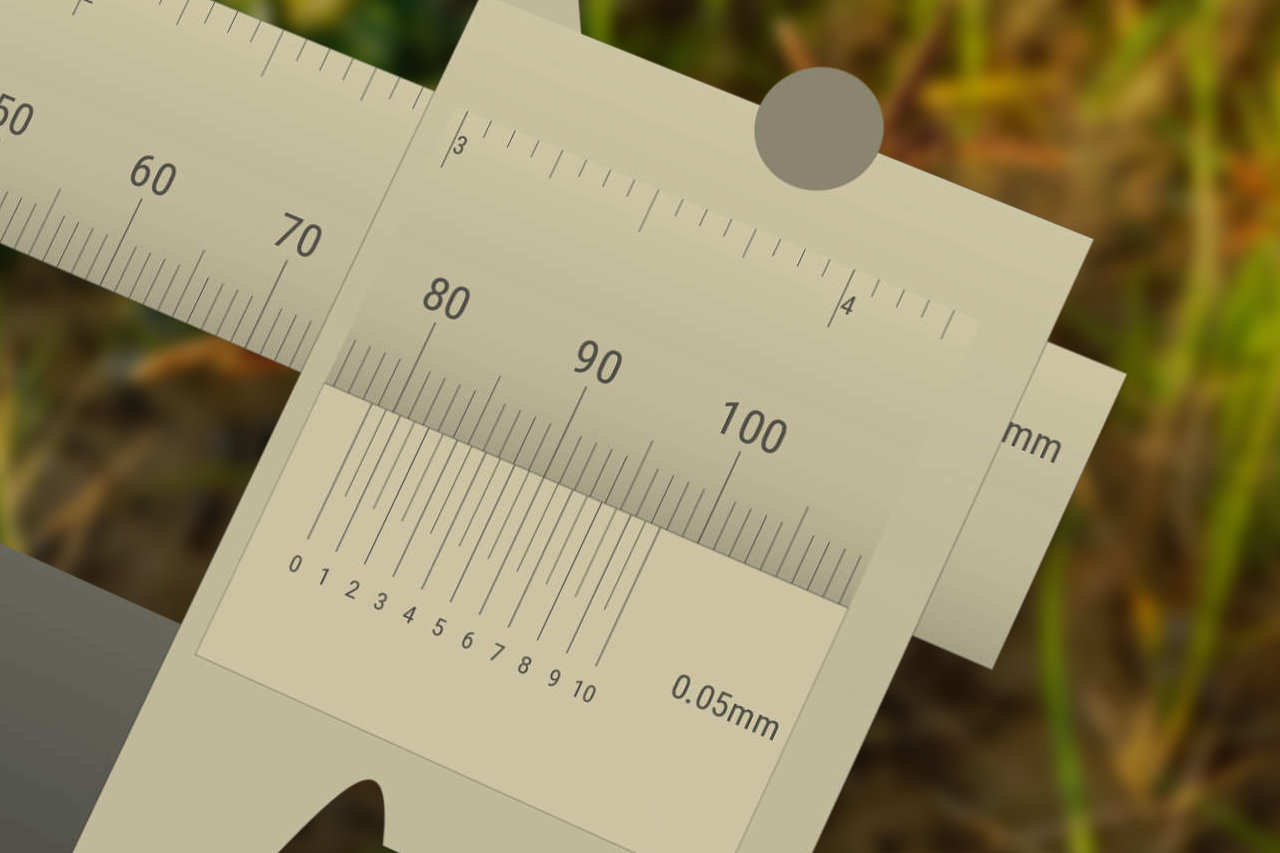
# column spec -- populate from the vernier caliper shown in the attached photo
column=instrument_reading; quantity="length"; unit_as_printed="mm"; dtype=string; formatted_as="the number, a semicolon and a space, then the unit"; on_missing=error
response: 78.6; mm
